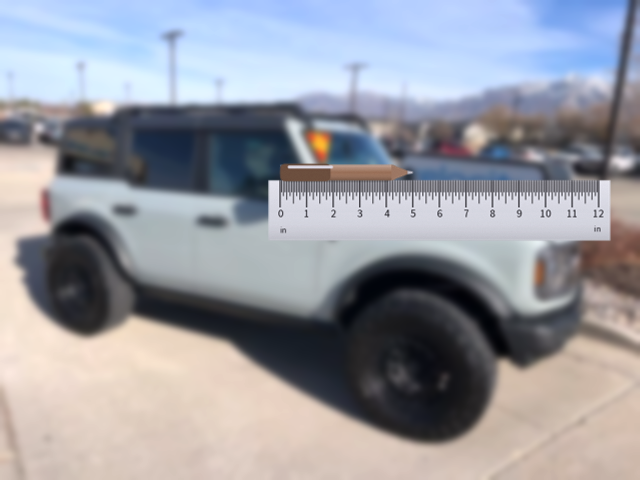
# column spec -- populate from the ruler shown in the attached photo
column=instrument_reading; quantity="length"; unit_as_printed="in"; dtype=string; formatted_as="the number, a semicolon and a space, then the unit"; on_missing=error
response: 5; in
